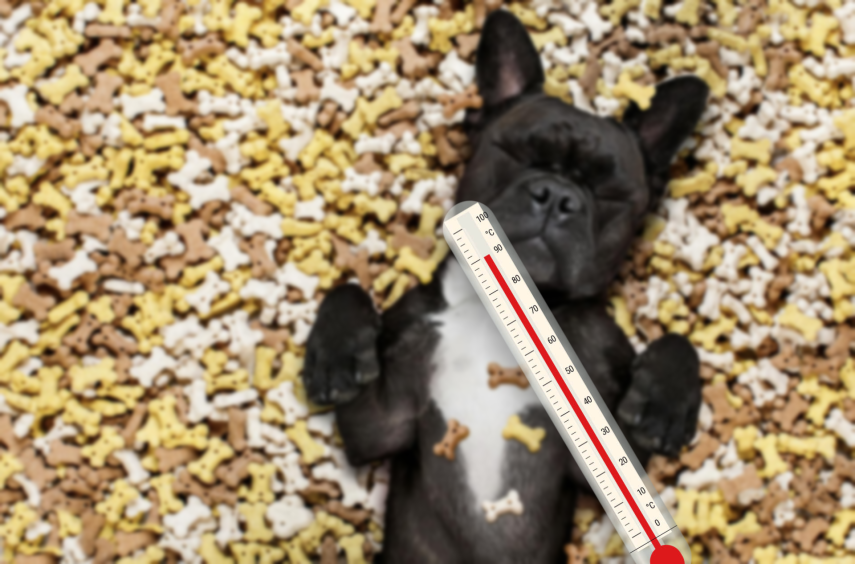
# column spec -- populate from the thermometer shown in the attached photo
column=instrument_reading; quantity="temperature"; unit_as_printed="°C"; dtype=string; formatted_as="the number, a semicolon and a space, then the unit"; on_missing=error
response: 90; °C
